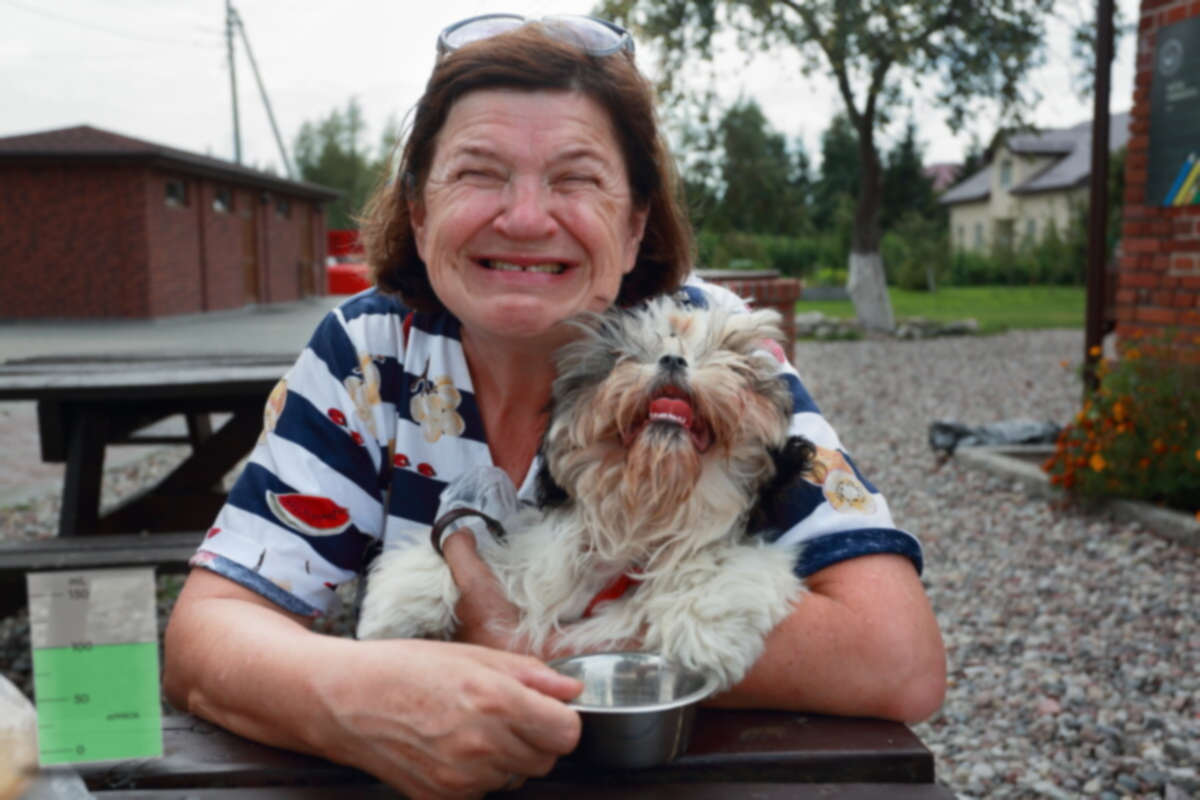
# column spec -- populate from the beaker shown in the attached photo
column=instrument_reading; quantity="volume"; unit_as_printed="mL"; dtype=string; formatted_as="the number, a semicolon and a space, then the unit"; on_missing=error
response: 100; mL
